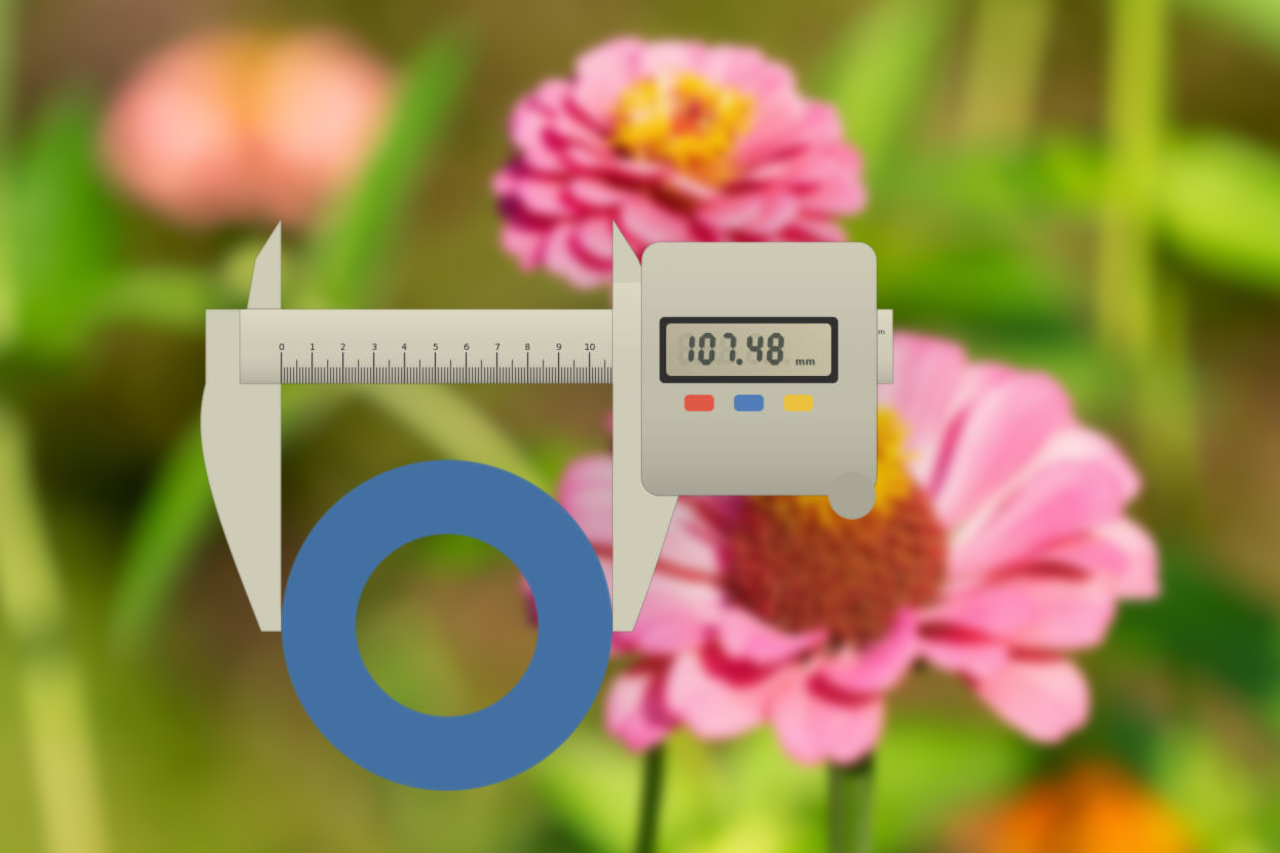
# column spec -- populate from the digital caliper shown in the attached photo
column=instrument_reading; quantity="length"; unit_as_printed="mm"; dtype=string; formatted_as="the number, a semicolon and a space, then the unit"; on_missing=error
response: 107.48; mm
